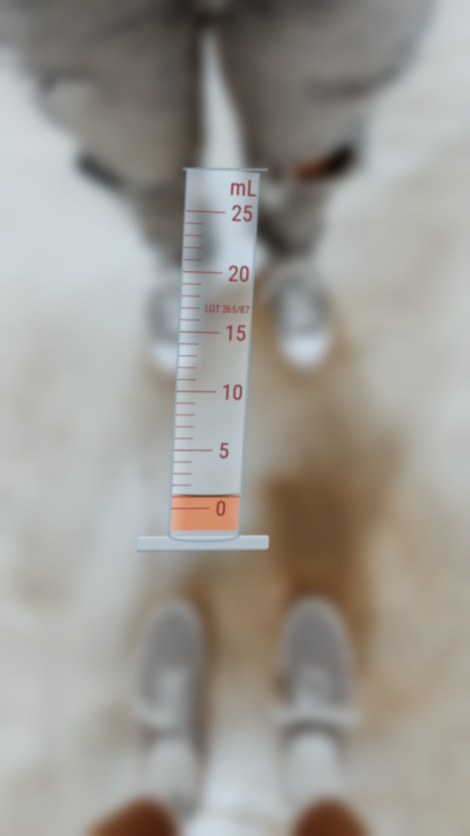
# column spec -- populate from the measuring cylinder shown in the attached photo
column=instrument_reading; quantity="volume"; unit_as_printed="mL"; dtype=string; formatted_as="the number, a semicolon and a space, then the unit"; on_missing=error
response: 1; mL
